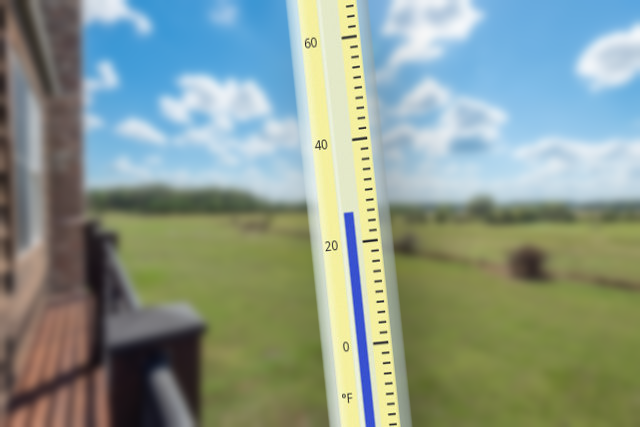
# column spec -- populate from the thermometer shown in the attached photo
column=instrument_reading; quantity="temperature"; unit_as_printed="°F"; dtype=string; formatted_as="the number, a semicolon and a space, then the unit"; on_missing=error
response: 26; °F
